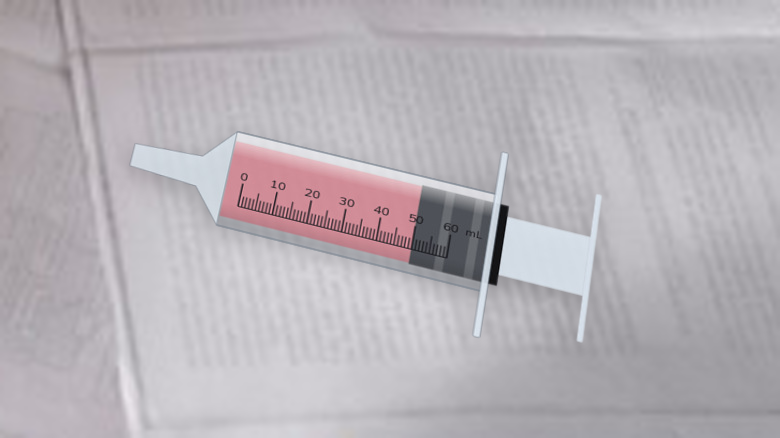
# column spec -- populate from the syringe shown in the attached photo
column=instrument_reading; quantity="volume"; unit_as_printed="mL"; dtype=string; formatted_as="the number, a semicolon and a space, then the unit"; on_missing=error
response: 50; mL
